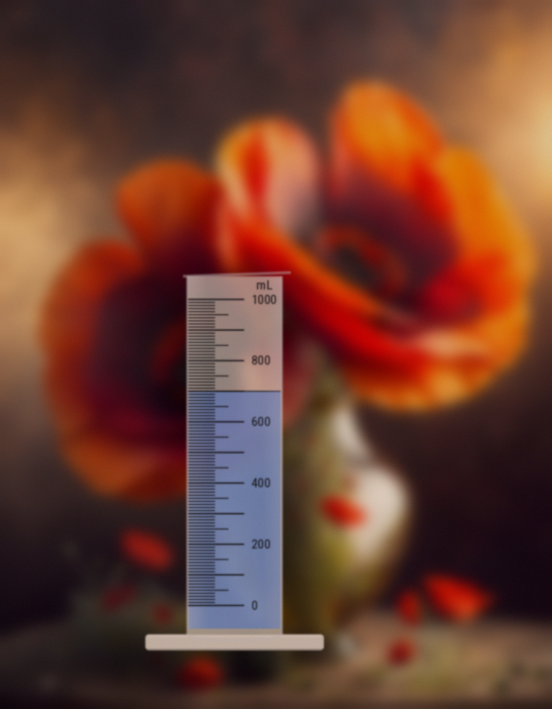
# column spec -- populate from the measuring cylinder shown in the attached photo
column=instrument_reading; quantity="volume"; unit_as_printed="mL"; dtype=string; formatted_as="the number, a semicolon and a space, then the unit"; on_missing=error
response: 700; mL
